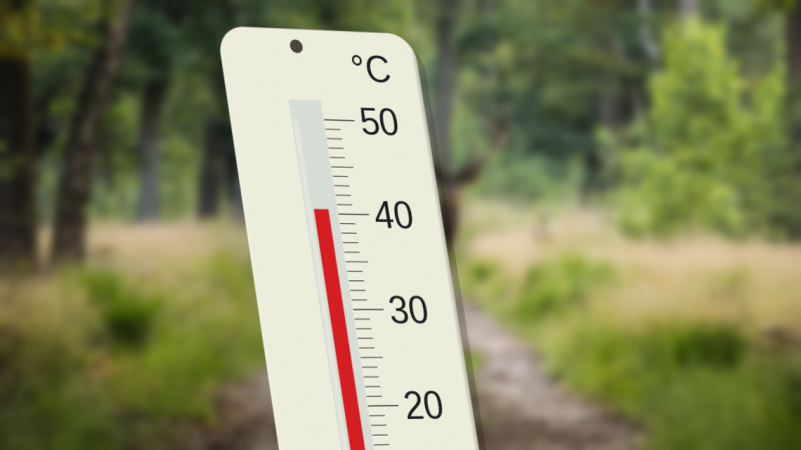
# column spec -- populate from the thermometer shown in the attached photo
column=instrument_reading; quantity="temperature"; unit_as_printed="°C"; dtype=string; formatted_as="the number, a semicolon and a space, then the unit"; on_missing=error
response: 40.5; °C
